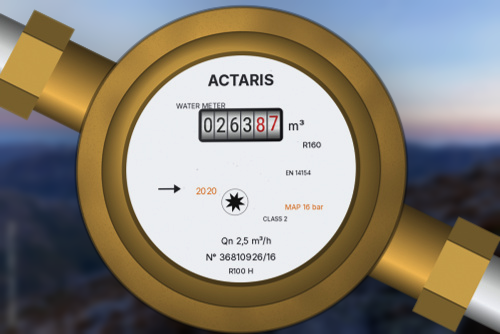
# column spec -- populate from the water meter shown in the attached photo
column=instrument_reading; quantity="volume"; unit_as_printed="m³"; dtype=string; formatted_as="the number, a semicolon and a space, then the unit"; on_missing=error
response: 263.87; m³
